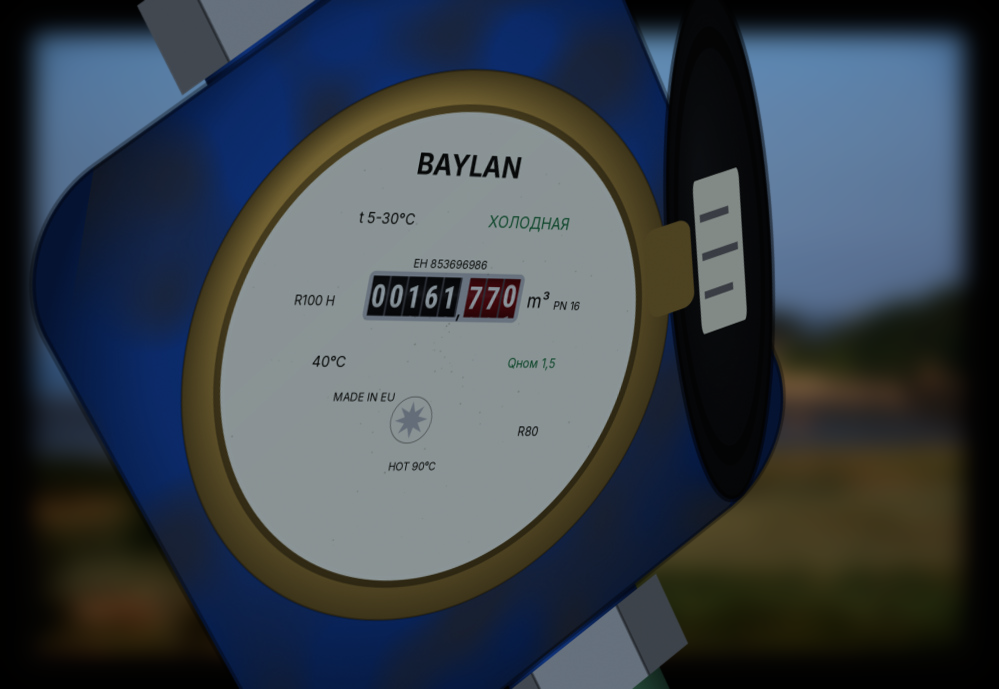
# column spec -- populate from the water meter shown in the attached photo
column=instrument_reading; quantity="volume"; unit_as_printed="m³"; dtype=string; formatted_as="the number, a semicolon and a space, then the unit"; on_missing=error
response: 161.770; m³
